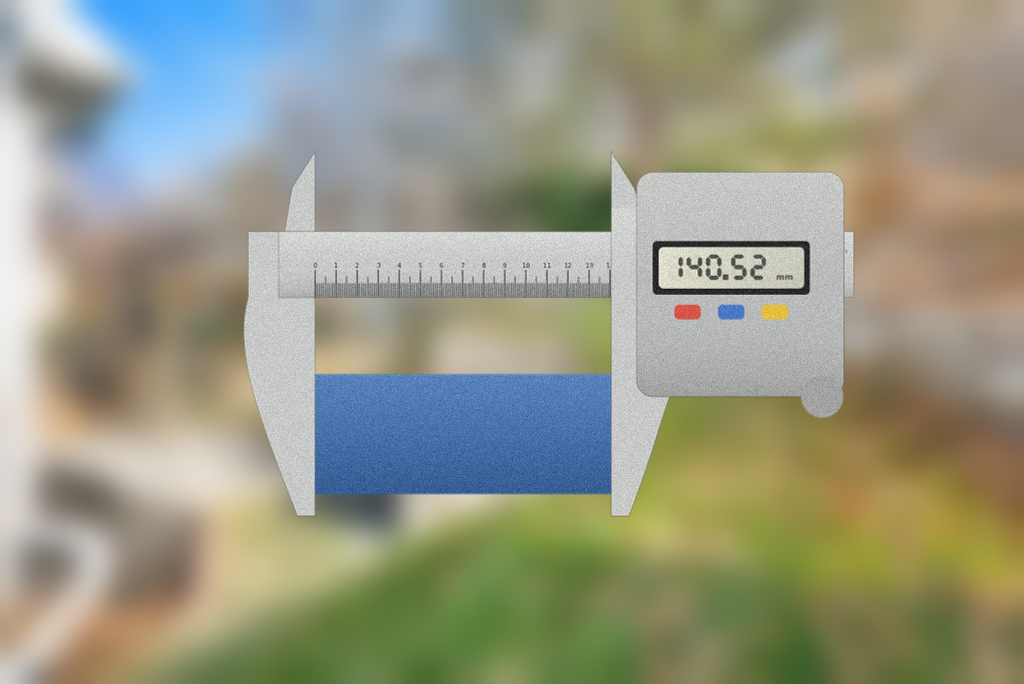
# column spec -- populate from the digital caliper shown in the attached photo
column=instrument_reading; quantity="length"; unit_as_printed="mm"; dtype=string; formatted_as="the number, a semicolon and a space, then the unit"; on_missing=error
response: 140.52; mm
